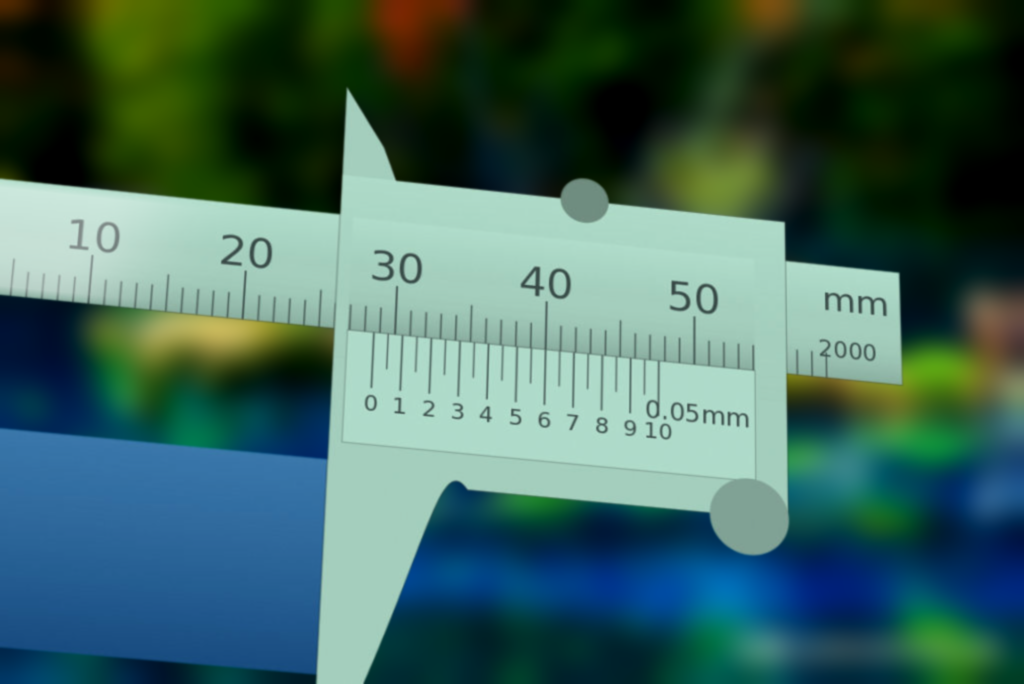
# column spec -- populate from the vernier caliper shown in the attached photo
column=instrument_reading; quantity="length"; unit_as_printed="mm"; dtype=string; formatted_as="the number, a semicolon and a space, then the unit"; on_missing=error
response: 28.6; mm
